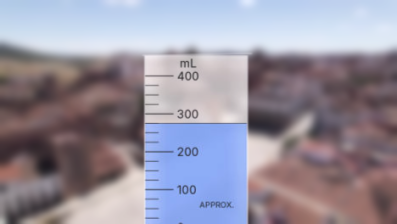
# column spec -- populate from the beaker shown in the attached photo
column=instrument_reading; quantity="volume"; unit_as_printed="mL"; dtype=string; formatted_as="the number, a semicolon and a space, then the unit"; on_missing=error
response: 275; mL
